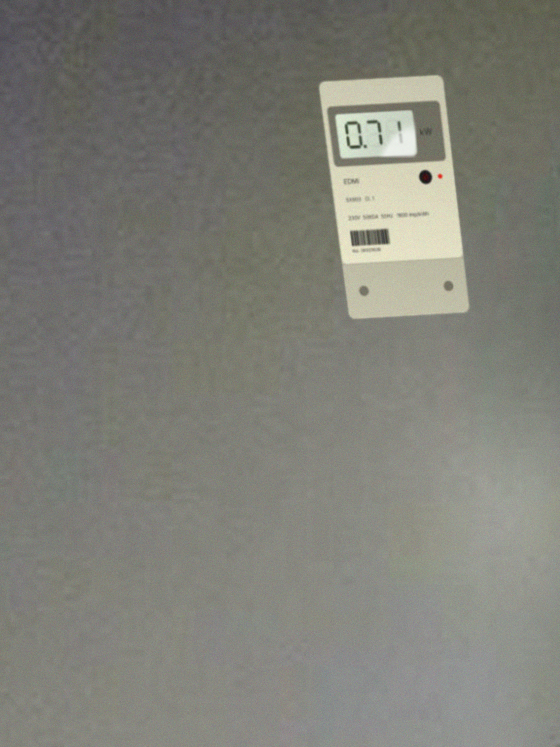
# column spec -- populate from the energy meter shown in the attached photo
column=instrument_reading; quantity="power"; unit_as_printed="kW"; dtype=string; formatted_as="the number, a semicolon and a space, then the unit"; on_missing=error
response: 0.71; kW
